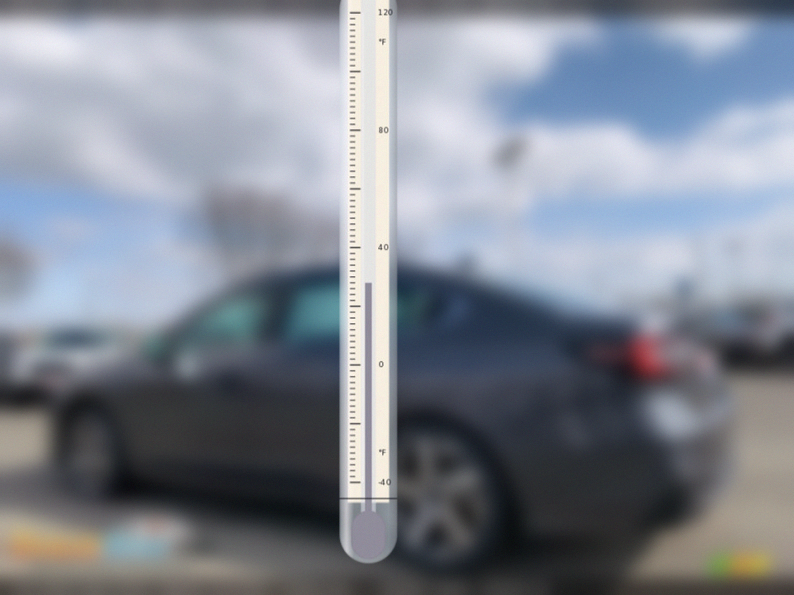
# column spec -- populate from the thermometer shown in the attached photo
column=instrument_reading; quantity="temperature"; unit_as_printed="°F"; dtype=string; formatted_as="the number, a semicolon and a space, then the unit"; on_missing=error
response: 28; °F
